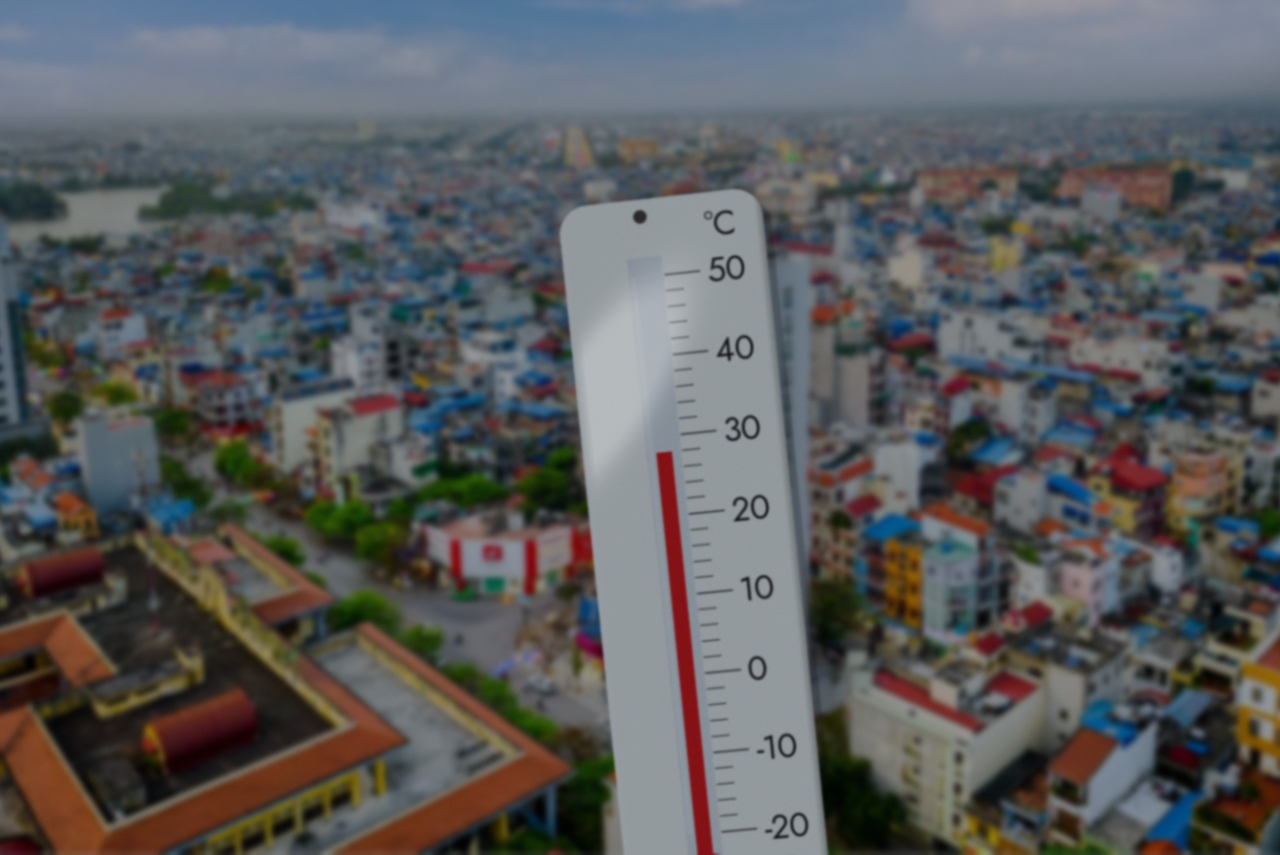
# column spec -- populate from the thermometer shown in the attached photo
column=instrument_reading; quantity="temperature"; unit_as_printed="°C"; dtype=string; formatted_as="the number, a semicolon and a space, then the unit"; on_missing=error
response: 28; °C
